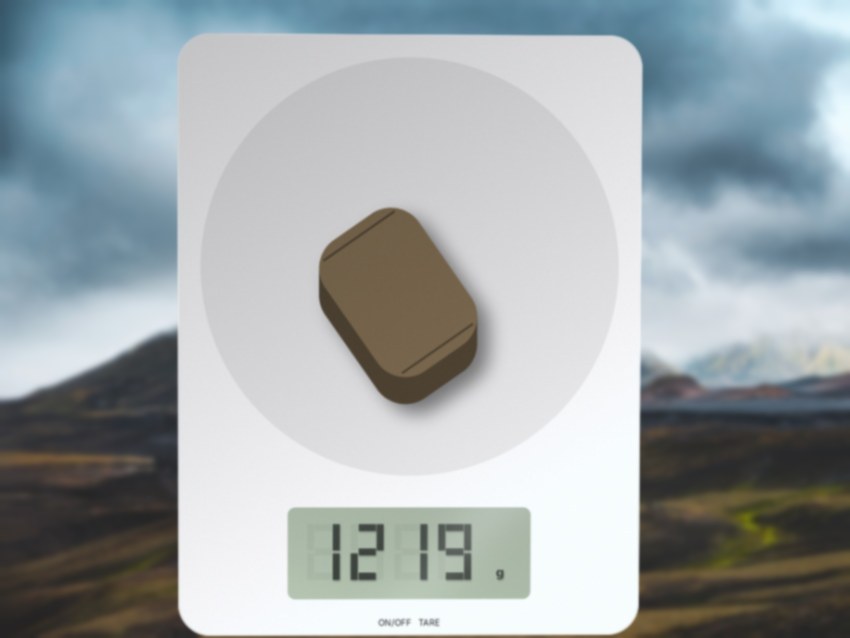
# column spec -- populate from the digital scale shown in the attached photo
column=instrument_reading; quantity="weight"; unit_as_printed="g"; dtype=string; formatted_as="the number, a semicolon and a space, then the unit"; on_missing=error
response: 1219; g
